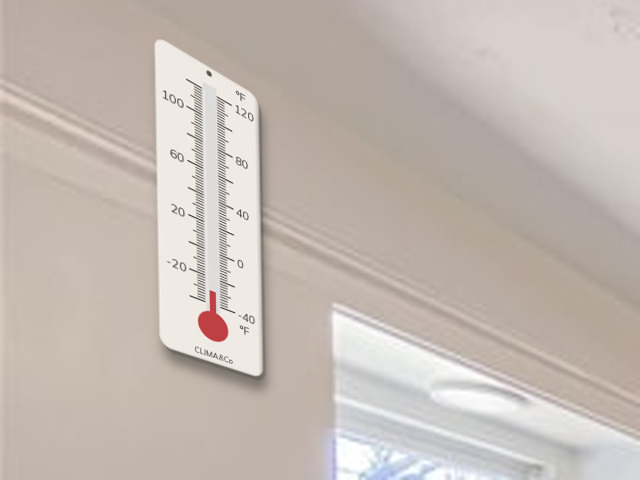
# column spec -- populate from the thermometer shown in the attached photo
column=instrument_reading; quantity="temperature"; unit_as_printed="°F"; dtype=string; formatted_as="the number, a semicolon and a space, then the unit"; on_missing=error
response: -30; °F
